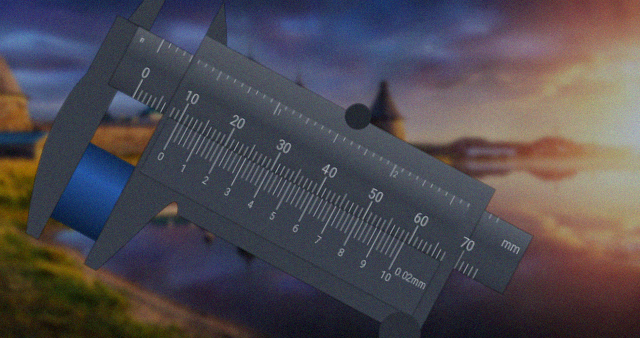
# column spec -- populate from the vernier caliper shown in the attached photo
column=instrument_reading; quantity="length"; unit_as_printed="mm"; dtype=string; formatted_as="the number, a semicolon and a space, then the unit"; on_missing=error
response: 10.0; mm
